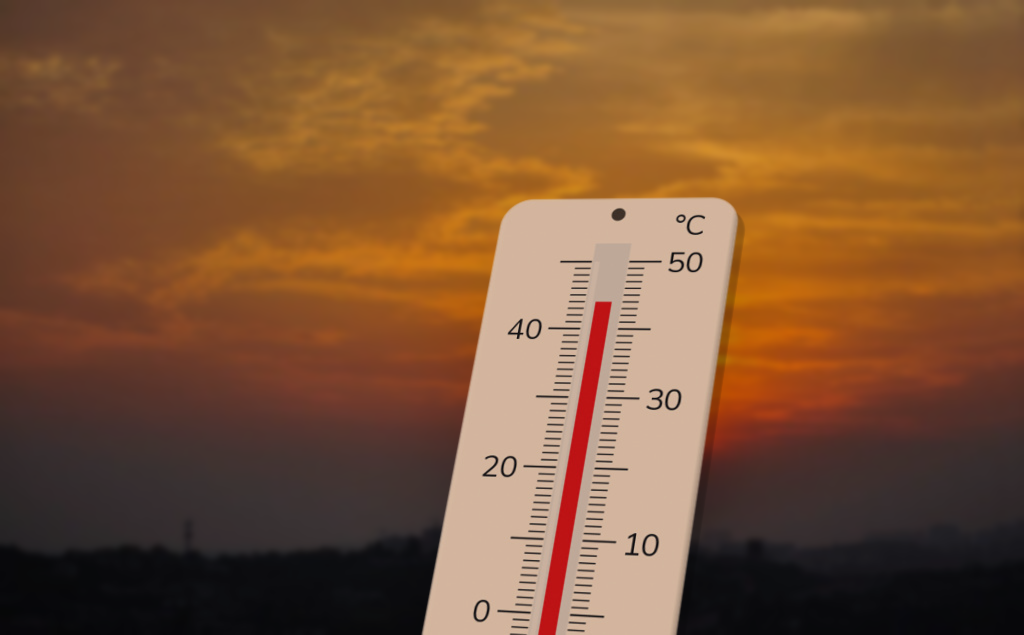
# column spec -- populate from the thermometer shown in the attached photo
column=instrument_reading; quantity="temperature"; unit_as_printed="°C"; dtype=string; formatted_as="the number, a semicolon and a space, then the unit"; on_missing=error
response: 44; °C
